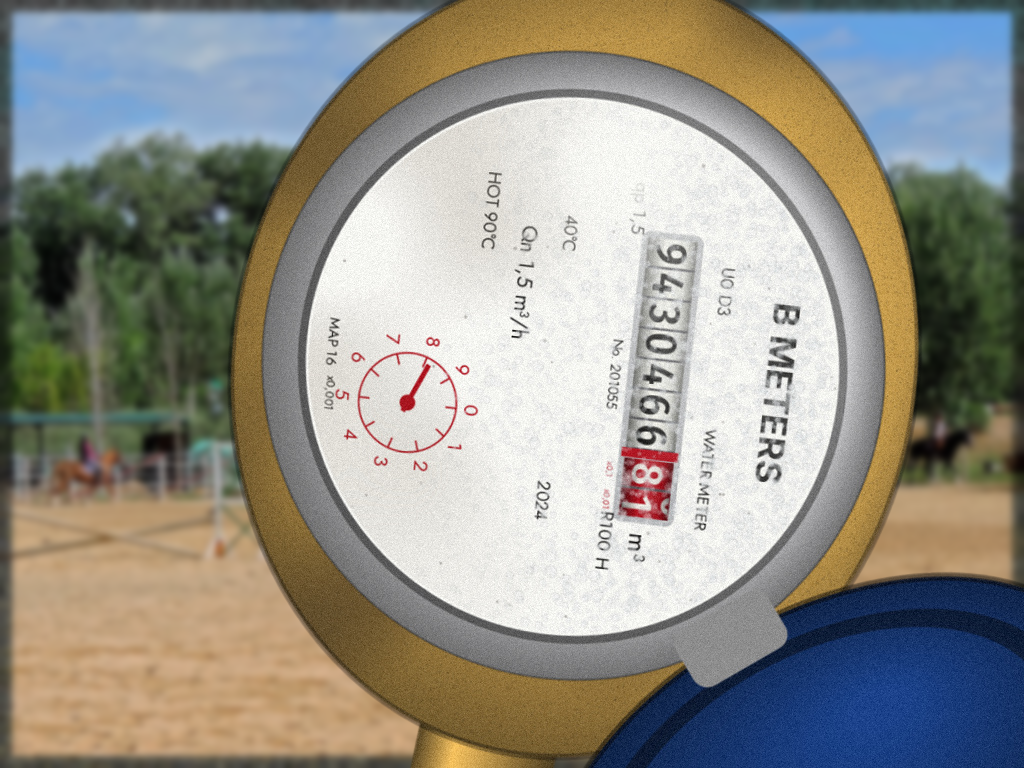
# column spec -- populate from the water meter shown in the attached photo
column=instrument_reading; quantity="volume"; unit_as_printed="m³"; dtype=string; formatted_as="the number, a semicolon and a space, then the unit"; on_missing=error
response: 9430466.808; m³
